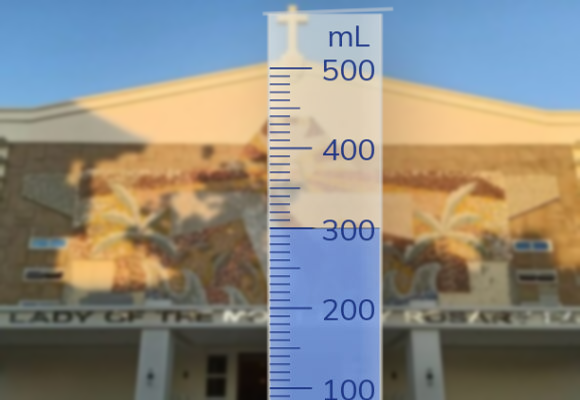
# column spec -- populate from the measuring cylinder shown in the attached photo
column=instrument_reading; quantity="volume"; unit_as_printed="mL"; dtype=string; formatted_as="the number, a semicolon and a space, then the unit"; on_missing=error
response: 300; mL
